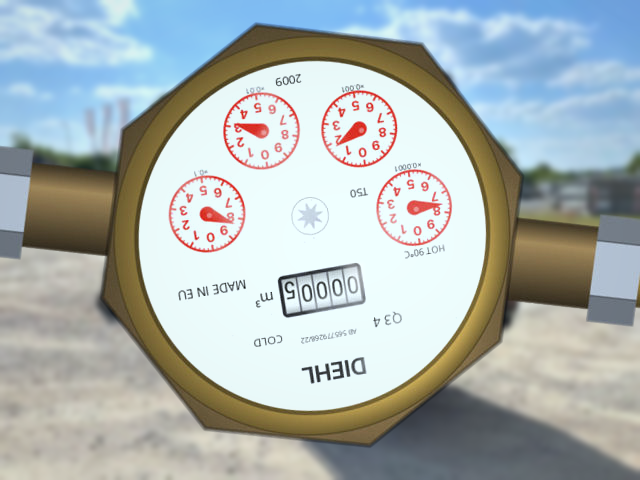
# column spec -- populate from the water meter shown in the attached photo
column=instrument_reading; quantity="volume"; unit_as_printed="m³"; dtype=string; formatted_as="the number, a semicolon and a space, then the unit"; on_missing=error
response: 4.8317; m³
